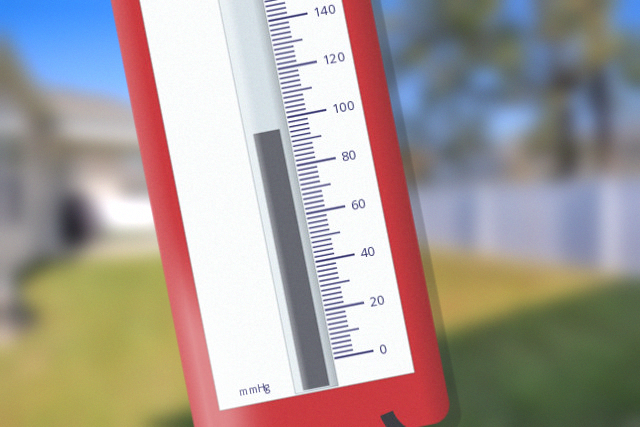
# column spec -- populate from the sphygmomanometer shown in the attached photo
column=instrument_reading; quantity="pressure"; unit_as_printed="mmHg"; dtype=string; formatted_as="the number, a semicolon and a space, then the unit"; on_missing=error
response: 96; mmHg
